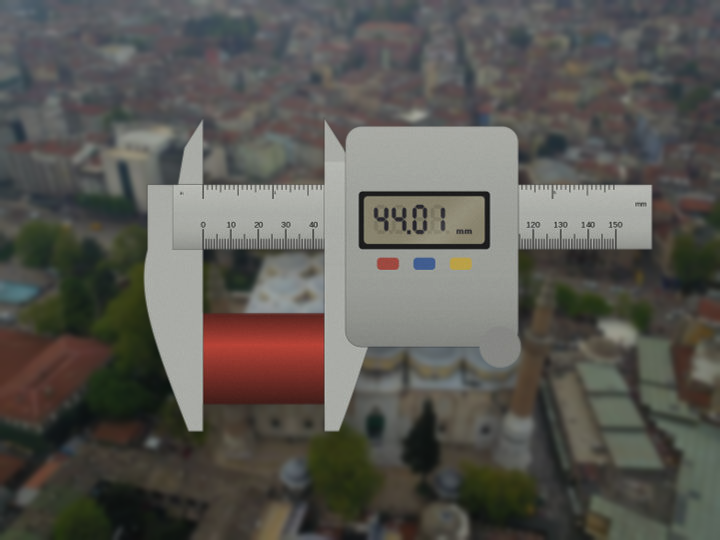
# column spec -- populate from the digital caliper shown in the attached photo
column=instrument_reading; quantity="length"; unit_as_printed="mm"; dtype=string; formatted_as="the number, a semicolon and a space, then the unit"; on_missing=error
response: 44.01; mm
